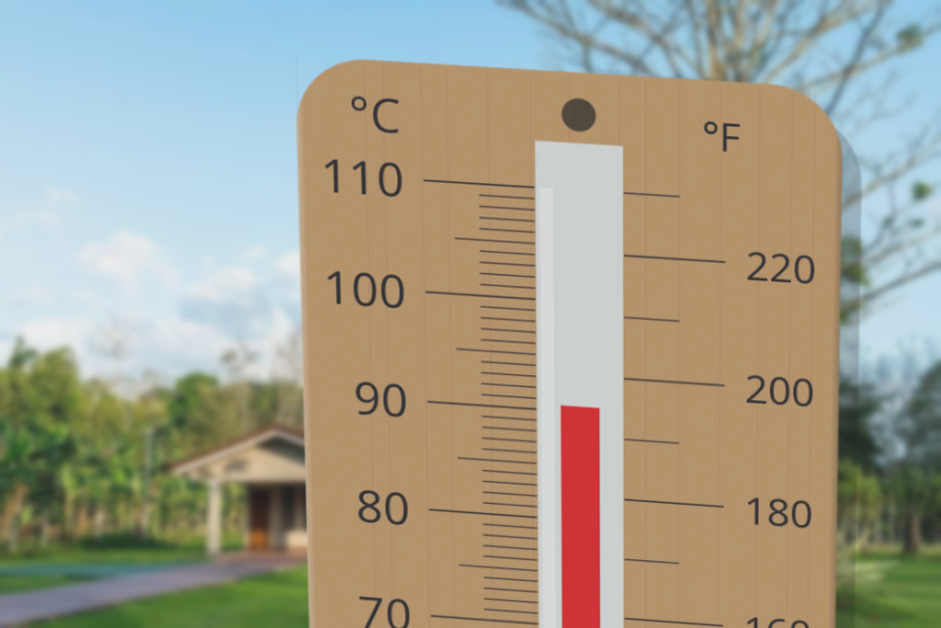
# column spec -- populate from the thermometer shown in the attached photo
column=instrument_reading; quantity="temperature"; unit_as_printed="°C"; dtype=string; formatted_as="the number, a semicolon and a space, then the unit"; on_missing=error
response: 90.5; °C
